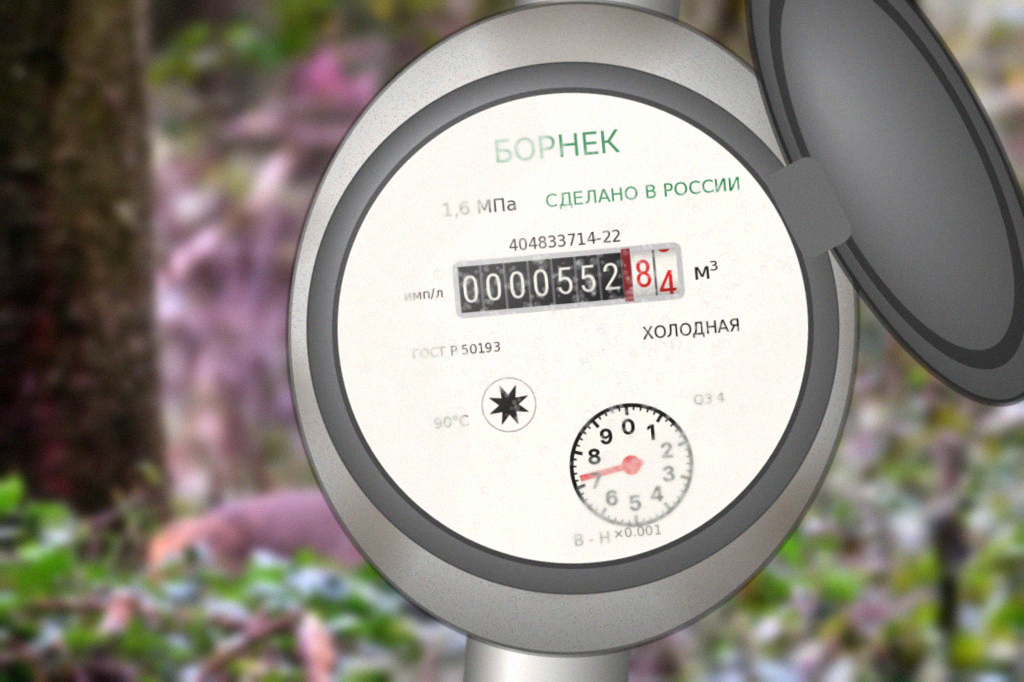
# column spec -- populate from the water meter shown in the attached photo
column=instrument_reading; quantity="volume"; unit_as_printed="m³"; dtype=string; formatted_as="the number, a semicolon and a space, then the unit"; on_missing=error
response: 552.837; m³
